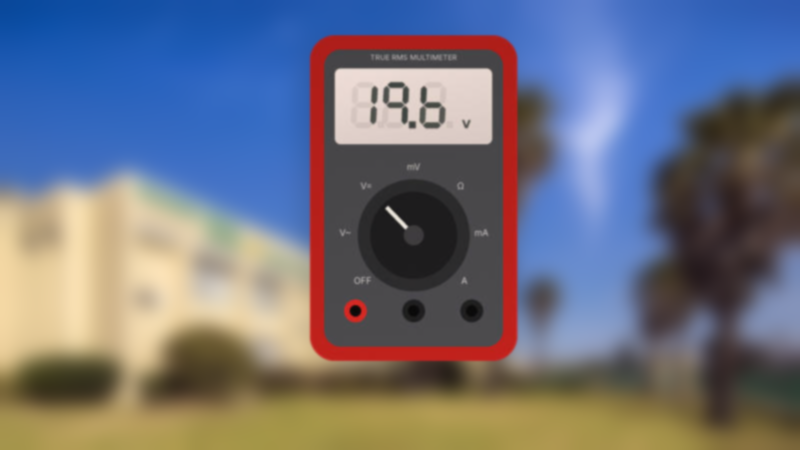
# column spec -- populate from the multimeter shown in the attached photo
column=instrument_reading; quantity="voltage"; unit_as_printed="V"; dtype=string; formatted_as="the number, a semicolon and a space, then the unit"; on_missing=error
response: 19.6; V
